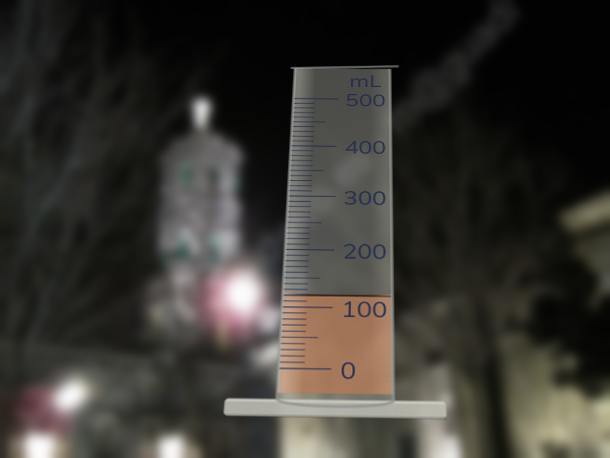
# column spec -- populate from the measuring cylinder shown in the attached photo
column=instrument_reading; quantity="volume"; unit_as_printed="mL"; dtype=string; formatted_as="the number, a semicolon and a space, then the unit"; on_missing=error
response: 120; mL
